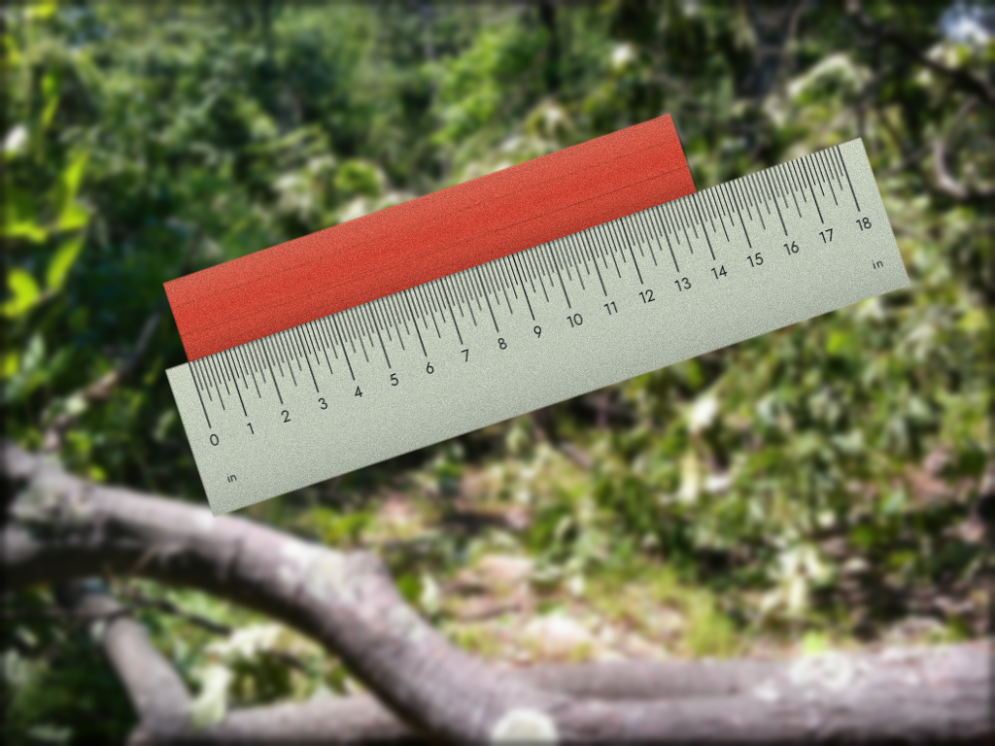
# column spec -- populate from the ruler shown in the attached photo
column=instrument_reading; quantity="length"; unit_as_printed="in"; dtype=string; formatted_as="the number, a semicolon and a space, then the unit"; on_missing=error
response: 14.125; in
